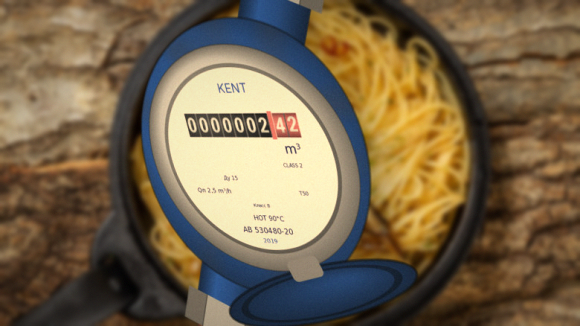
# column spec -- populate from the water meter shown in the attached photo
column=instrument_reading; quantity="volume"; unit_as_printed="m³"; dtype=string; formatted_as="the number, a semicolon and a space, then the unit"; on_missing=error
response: 2.42; m³
